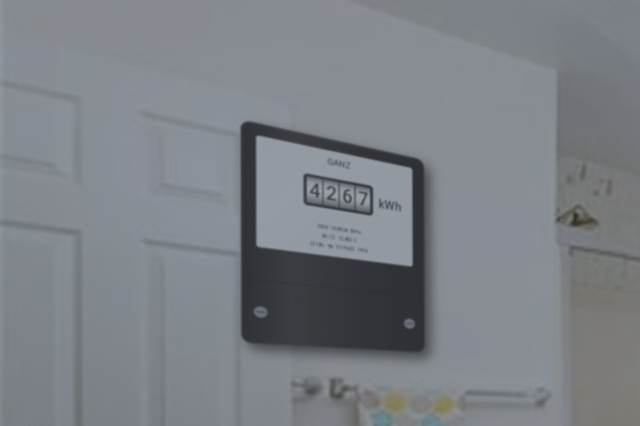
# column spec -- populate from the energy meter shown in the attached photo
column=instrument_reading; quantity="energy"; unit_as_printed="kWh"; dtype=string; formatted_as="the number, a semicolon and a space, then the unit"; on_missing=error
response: 4267; kWh
